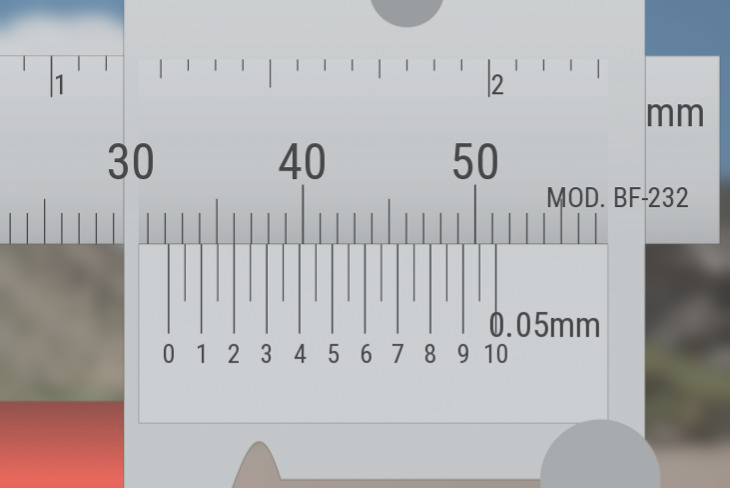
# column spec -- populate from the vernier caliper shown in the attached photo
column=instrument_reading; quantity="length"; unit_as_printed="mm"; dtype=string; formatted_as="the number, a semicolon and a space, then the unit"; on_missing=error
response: 32.2; mm
